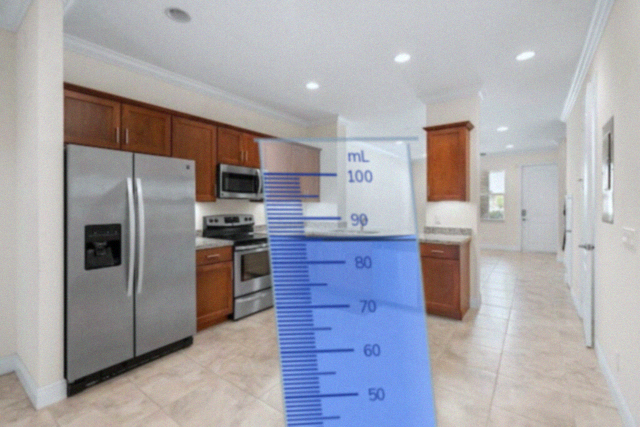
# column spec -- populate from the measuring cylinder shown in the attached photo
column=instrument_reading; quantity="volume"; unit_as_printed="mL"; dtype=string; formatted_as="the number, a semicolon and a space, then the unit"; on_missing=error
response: 85; mL
